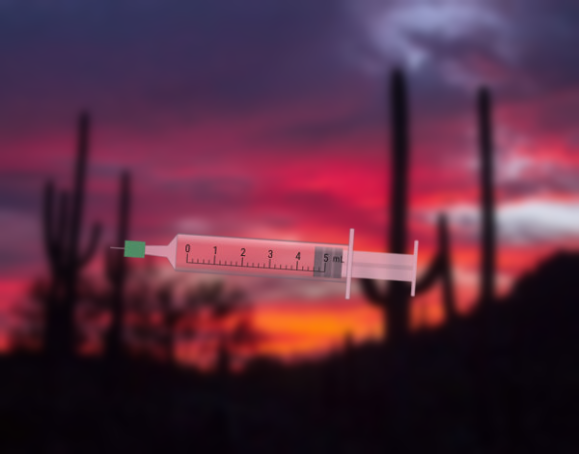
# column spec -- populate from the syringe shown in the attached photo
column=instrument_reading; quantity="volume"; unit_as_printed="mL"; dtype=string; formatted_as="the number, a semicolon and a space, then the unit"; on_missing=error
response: 4.6; mL
